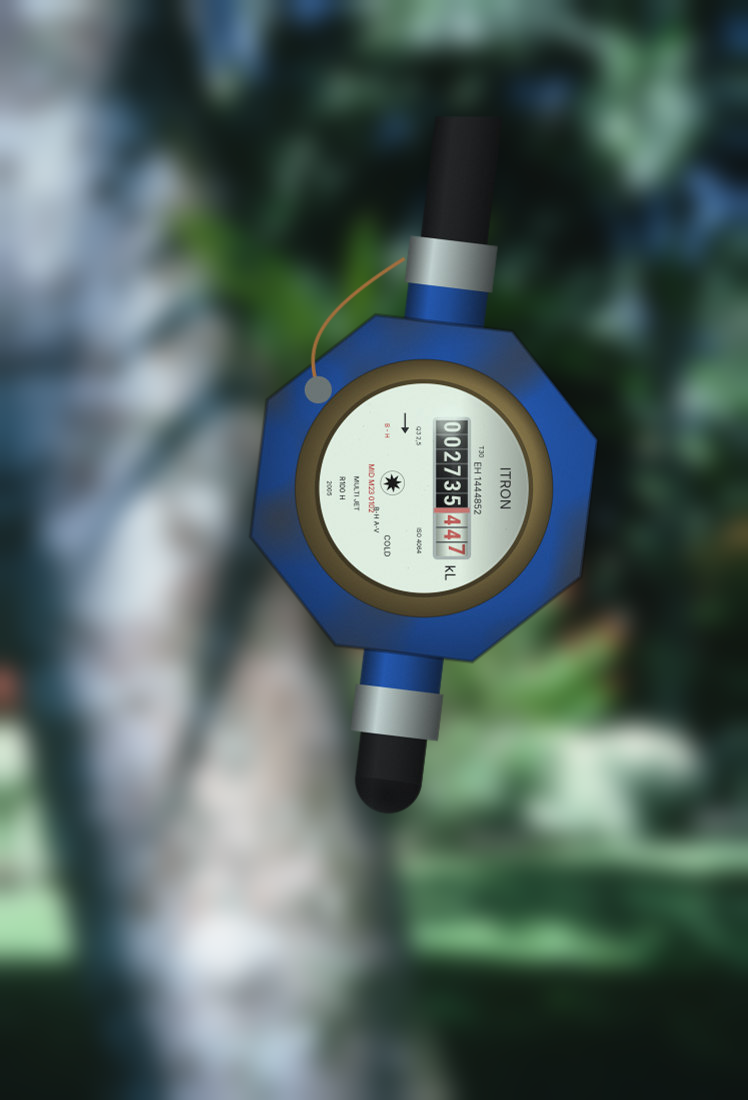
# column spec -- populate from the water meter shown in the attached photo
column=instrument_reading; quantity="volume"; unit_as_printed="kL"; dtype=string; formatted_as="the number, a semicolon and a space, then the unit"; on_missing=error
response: 2735.447; kL
